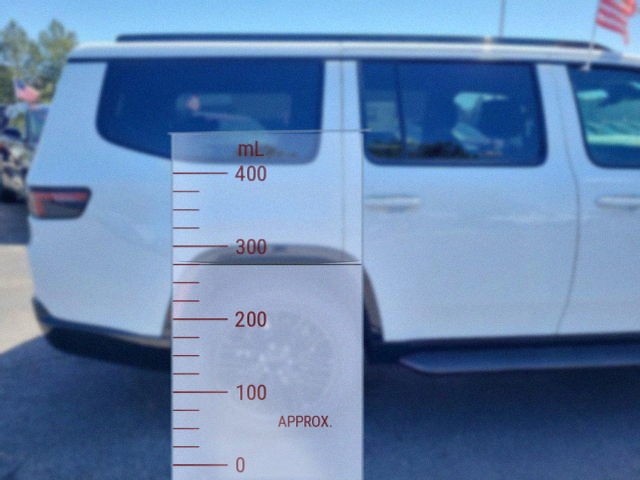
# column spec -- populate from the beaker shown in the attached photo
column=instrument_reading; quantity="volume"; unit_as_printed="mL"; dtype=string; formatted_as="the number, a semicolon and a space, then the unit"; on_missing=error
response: 275; mL
